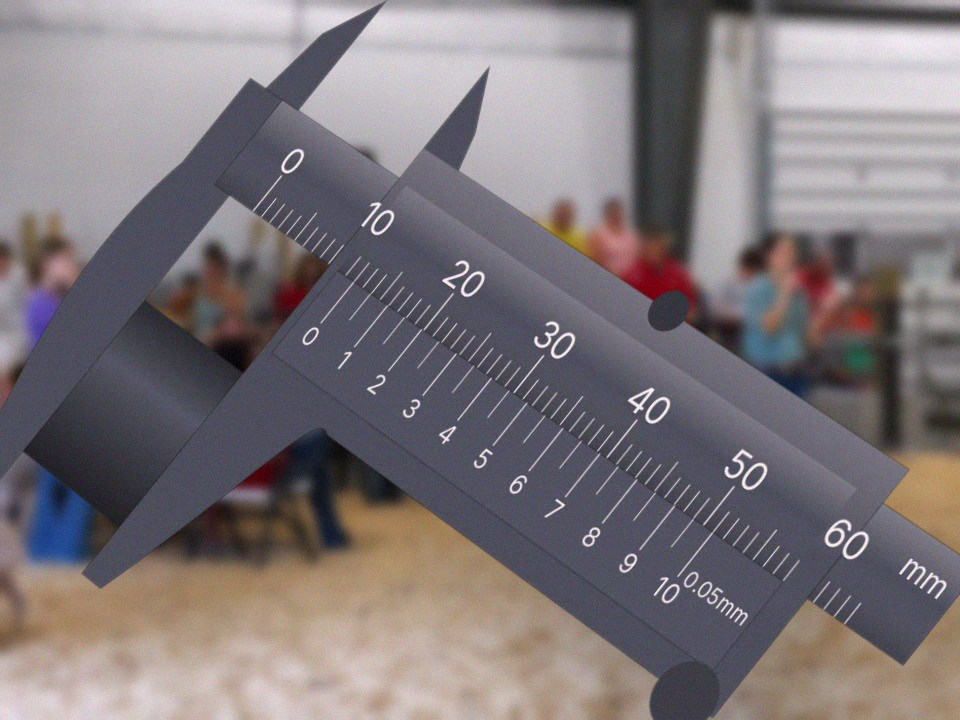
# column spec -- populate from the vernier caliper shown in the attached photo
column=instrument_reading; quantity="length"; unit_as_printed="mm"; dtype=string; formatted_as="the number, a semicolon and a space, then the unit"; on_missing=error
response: 12.0; mm
